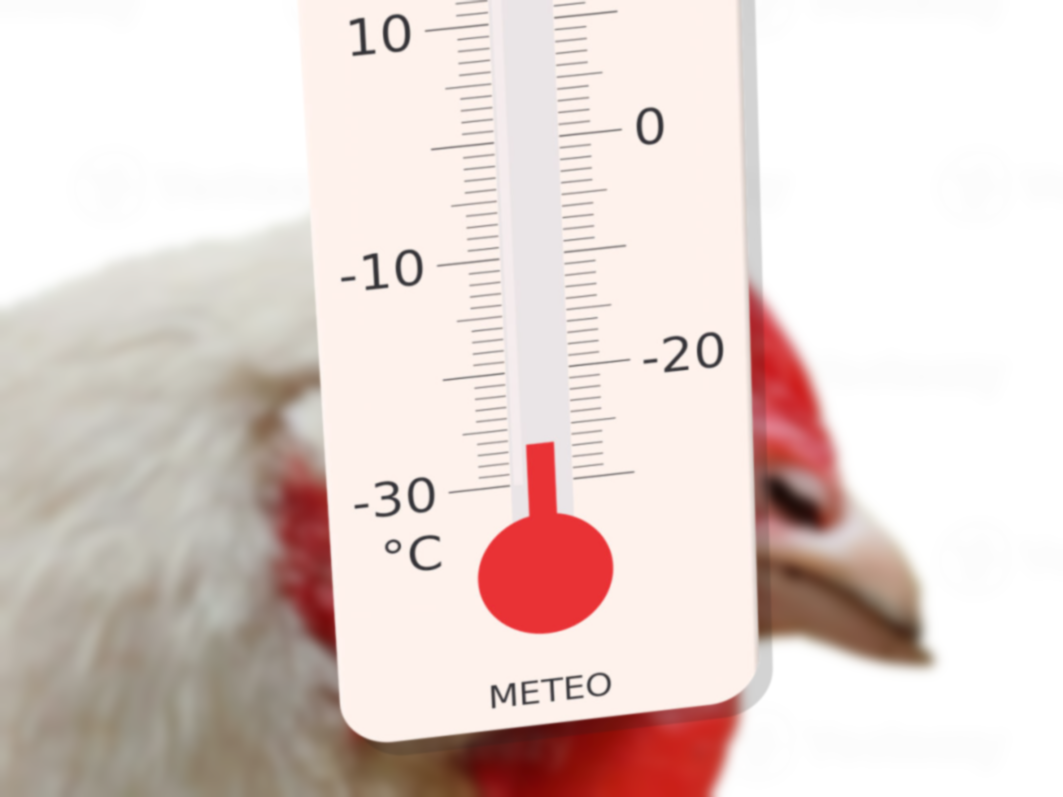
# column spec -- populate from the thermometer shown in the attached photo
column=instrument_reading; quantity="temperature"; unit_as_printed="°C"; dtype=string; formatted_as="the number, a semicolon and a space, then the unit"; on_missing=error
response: -26.5; °C
